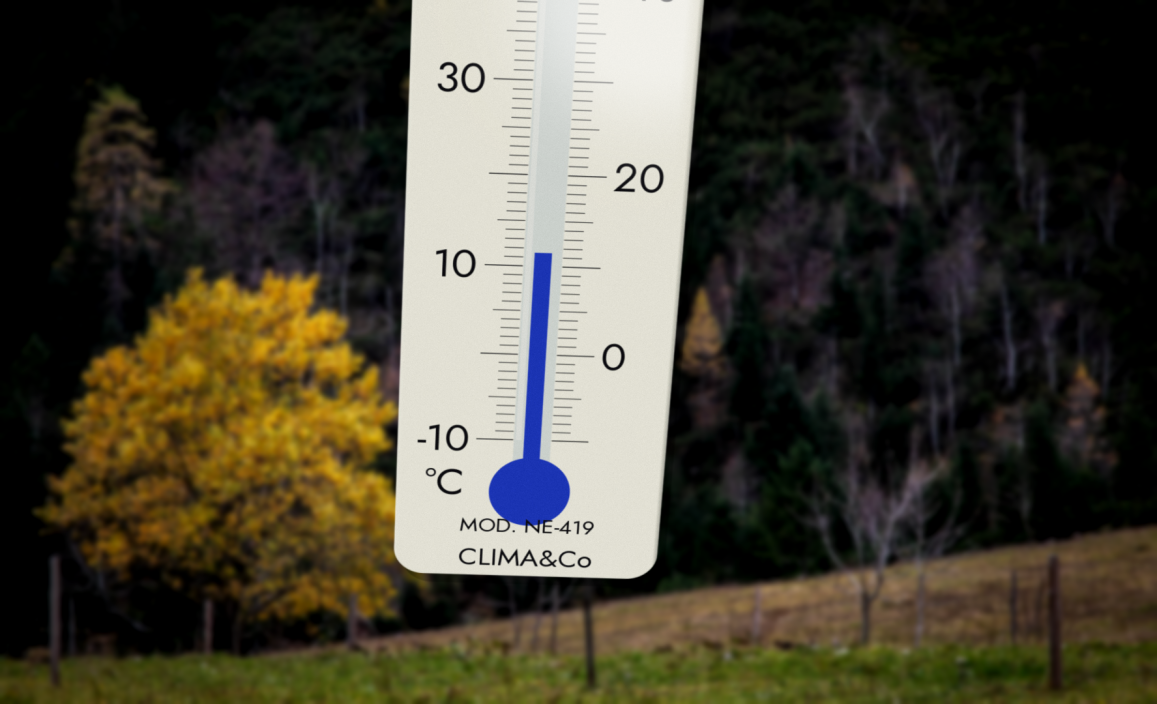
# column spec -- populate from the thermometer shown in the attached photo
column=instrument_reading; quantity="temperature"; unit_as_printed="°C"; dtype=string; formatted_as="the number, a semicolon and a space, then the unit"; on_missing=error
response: 11.5; °C
